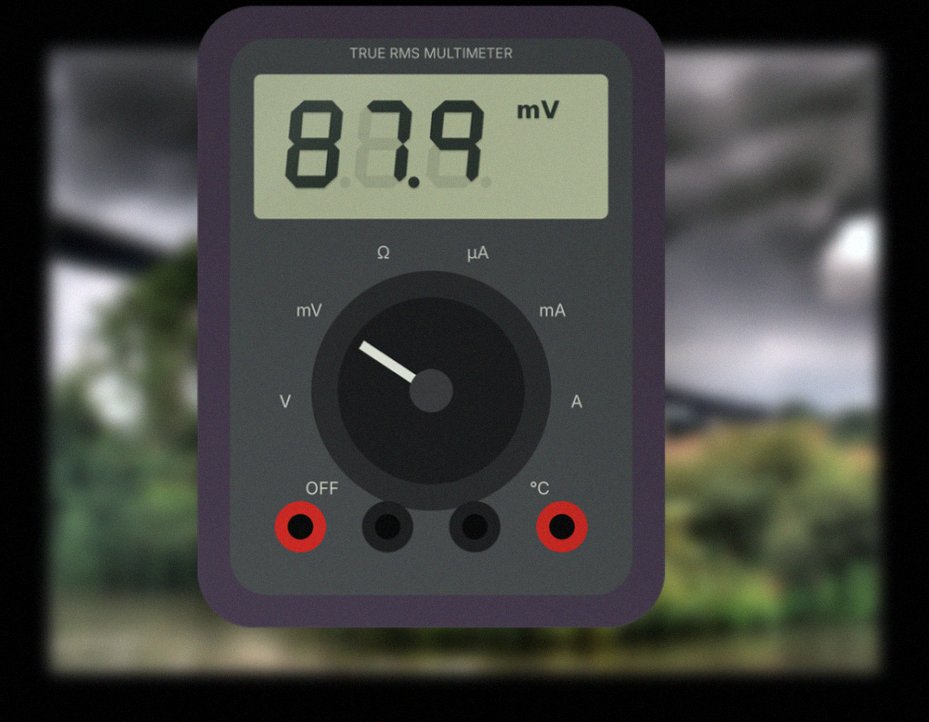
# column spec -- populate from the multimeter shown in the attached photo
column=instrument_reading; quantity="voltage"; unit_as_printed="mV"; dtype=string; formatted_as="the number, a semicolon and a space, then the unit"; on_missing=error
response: 87.9; mV
